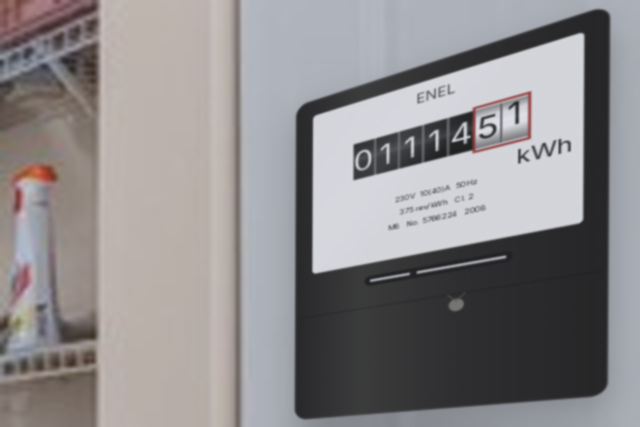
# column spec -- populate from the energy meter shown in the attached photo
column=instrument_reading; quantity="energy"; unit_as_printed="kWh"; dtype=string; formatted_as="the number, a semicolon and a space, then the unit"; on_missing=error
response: 1114.51; kWh
